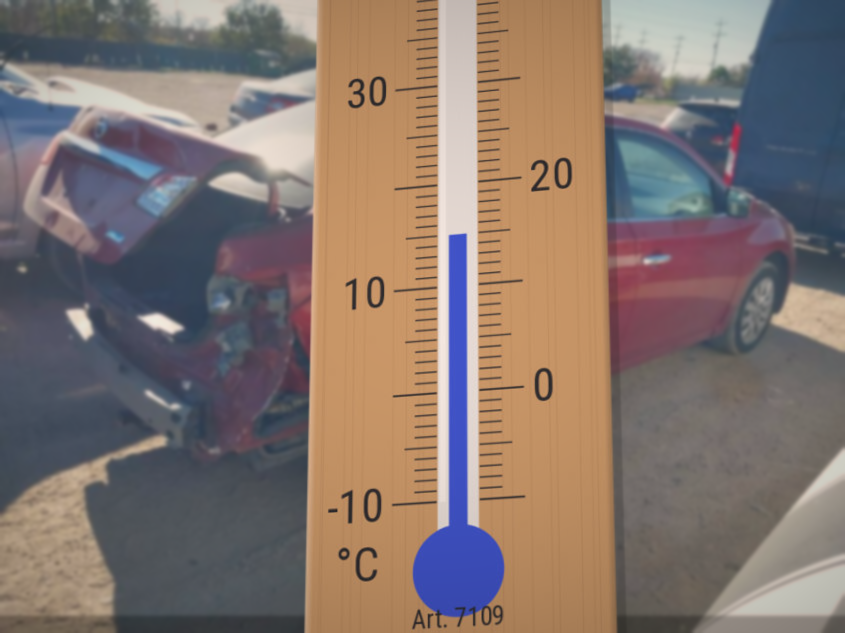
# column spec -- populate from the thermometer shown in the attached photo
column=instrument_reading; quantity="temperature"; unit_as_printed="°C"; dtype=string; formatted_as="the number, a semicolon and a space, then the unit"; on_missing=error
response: 15; °C
